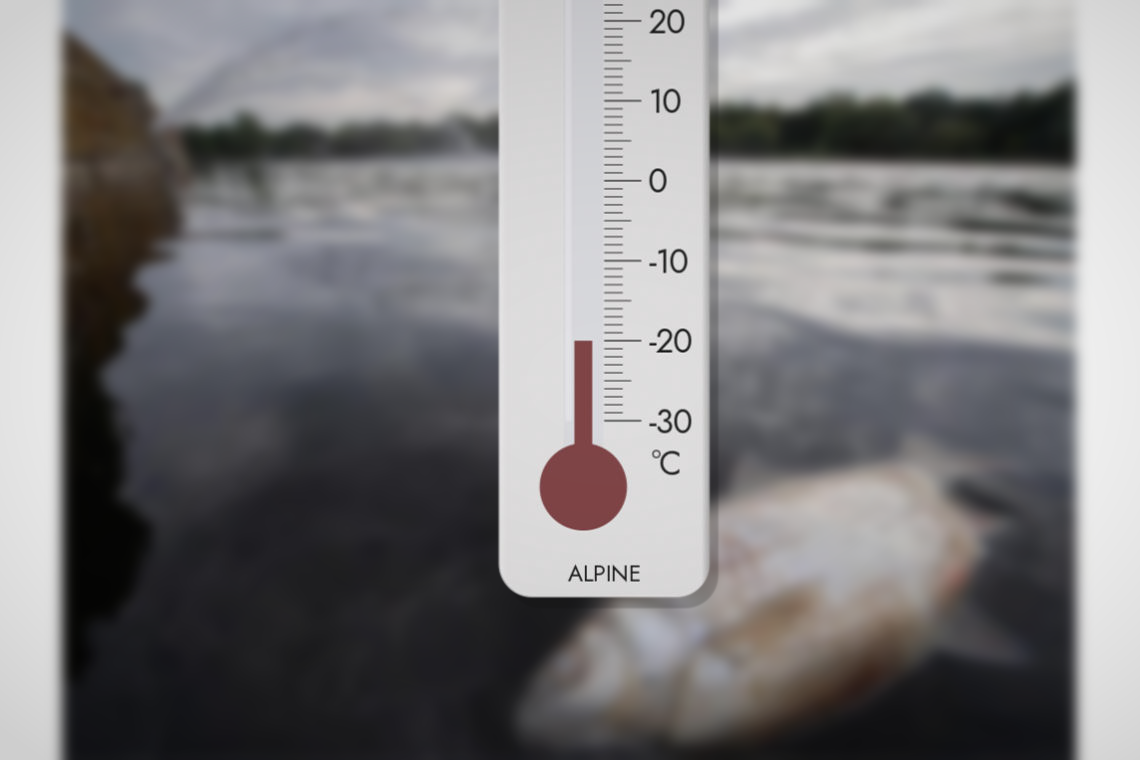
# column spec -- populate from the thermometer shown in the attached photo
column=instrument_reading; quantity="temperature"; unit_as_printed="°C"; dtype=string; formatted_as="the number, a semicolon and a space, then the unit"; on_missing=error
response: -20; °C
